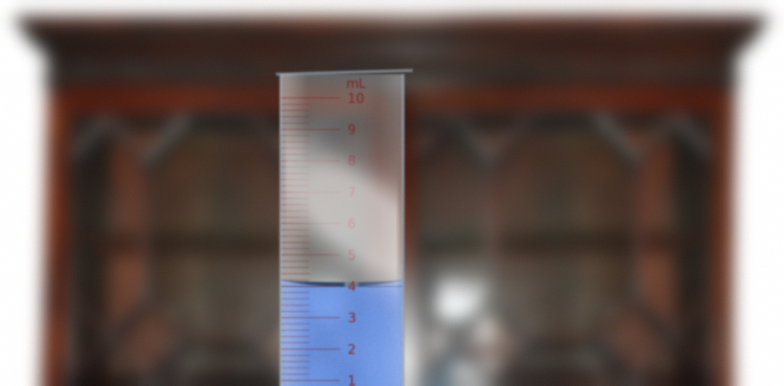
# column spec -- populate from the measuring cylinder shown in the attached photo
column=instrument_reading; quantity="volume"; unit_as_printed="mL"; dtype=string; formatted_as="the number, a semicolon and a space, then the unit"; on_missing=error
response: 4; mL
